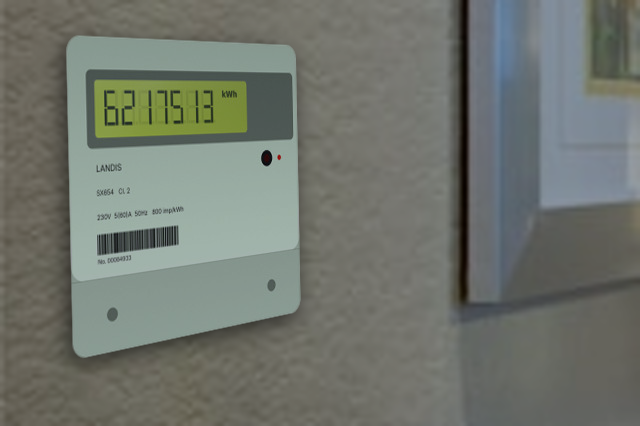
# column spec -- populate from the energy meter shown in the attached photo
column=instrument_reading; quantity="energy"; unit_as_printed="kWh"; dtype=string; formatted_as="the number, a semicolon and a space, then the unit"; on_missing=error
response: 6217513; kWh
